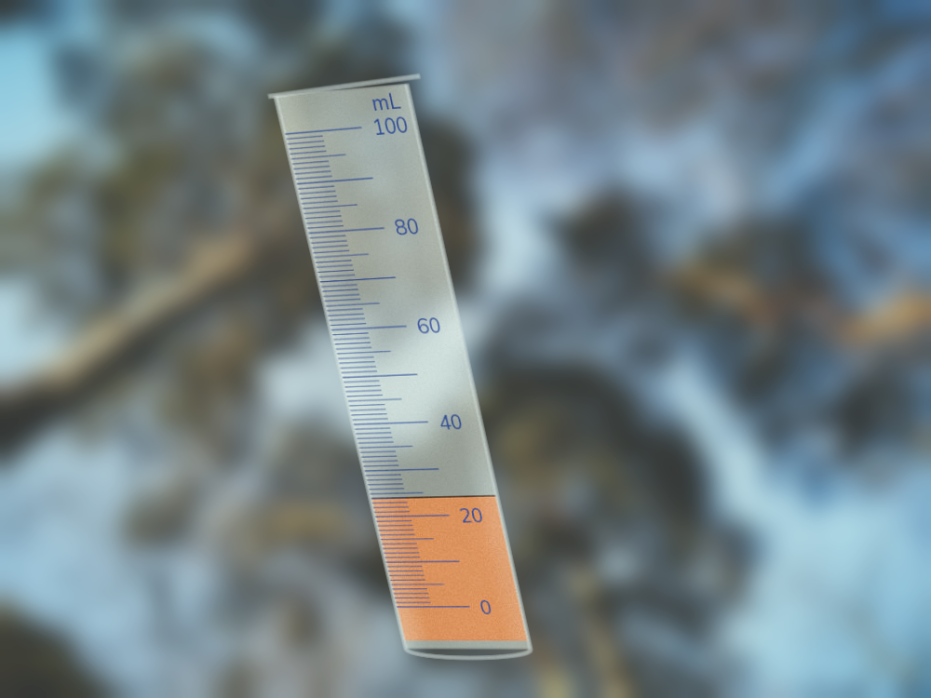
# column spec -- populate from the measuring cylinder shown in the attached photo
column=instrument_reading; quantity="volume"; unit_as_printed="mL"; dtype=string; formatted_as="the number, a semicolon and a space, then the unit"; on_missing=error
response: 24; mL
